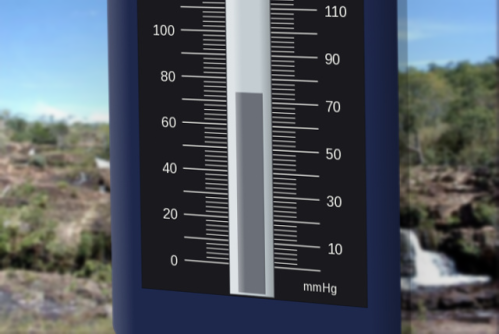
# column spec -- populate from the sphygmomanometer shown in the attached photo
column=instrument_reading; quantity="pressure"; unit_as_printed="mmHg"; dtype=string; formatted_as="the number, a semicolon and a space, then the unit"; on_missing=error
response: 74; mmHg
